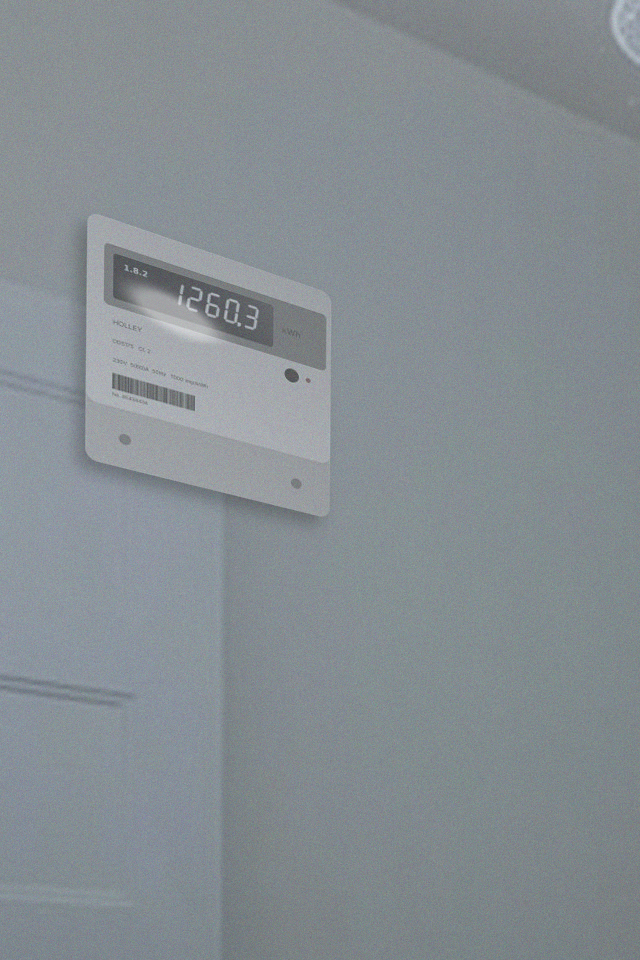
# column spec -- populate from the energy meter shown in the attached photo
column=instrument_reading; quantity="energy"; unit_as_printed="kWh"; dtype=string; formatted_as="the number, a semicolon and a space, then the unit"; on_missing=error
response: 1260.3; kWh
